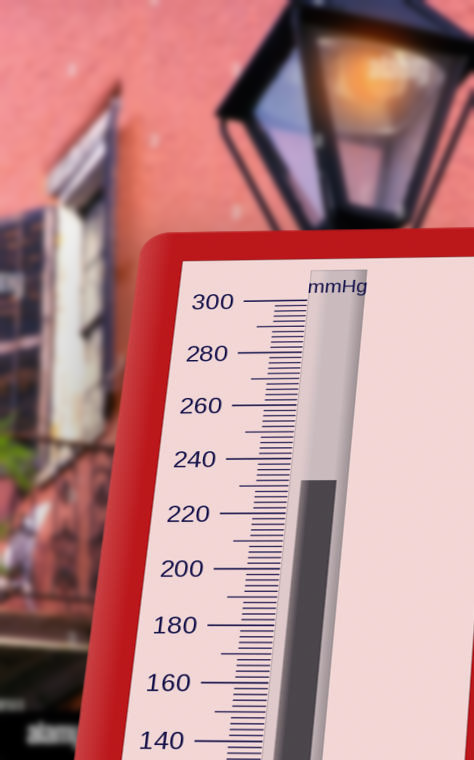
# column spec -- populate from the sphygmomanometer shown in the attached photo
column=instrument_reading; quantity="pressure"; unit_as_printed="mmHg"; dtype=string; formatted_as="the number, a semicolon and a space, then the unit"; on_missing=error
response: 232; mmHg
